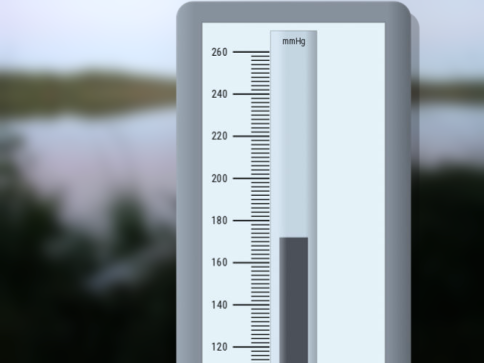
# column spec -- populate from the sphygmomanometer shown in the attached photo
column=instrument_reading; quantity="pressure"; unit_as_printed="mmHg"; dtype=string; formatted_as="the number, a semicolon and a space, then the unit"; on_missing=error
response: 172; mmHg
